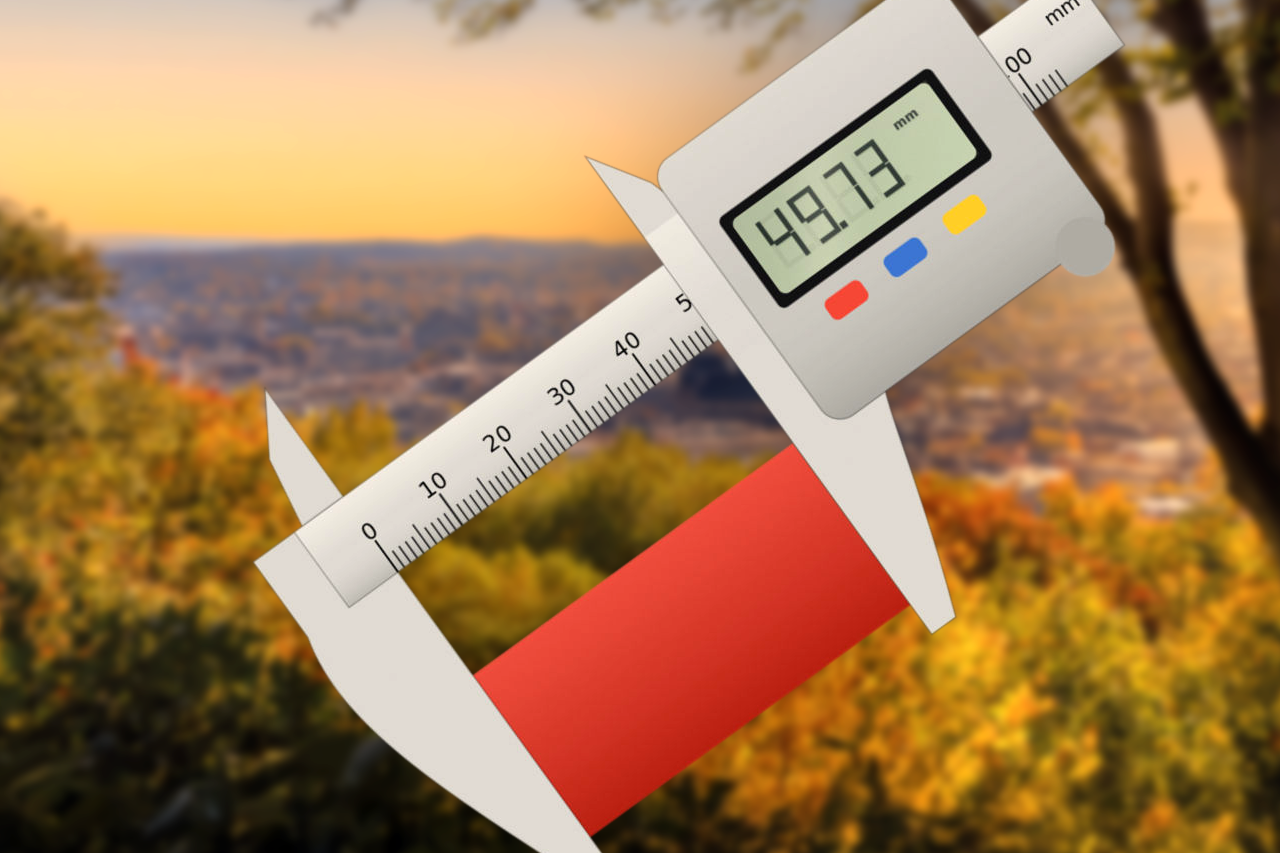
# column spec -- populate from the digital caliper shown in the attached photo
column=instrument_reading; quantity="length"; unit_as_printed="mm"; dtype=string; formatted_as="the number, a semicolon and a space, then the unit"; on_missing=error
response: 49.73; mm
